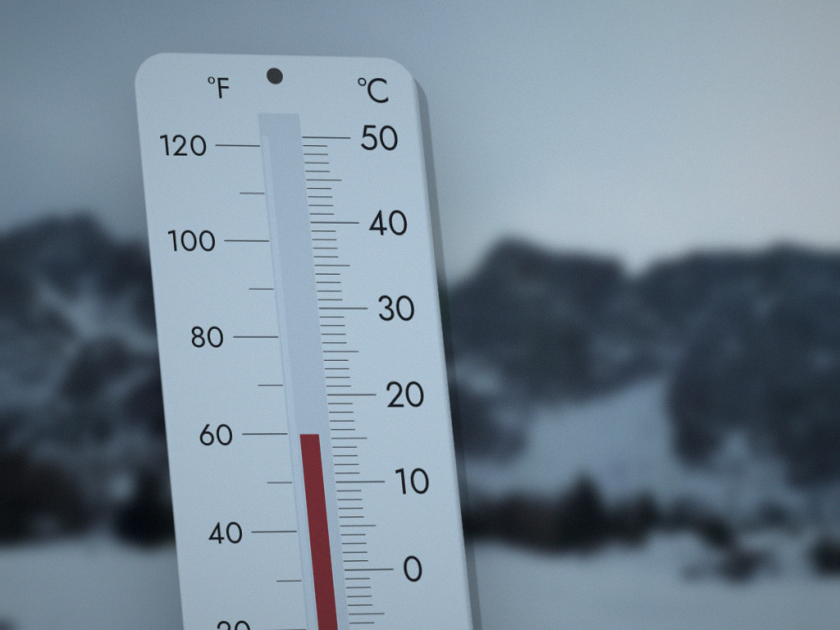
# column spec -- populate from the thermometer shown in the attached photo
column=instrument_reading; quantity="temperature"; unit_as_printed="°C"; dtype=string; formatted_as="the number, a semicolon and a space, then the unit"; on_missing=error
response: 15.5; °C
